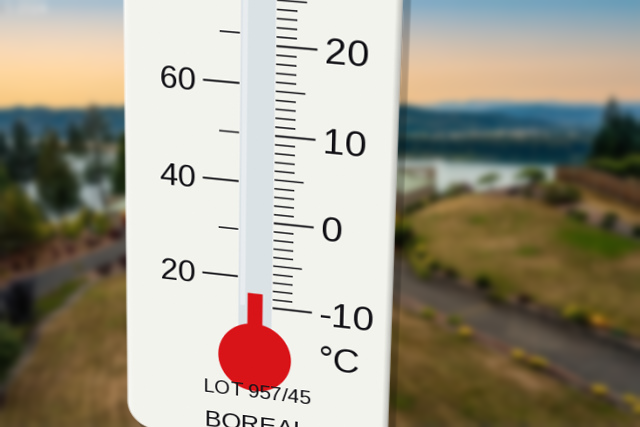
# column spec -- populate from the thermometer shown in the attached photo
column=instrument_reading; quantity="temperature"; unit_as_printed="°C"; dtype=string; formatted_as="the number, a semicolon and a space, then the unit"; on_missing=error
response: -8.5; °C
